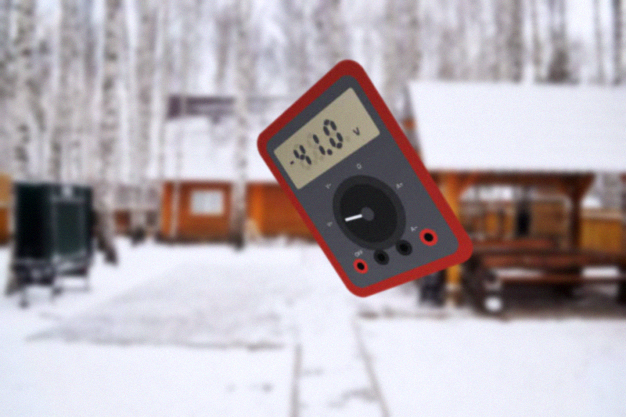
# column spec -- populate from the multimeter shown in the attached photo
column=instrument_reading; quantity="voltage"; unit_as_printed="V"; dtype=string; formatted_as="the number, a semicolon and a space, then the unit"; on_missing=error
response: -41.0; V
